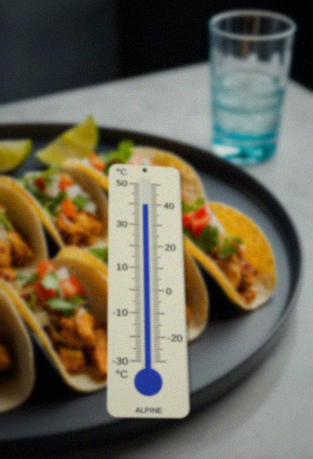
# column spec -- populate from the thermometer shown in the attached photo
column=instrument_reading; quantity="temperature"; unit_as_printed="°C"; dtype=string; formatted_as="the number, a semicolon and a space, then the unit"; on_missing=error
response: 40; °C
